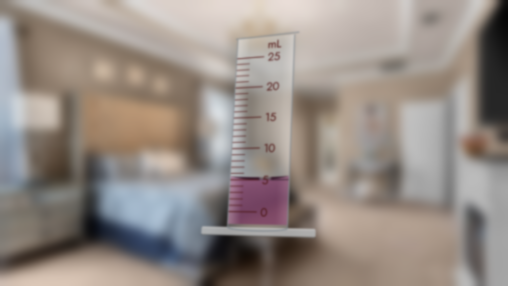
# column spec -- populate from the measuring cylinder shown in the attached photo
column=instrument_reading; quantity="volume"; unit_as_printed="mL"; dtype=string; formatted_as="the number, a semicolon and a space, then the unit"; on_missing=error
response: 5; mL
